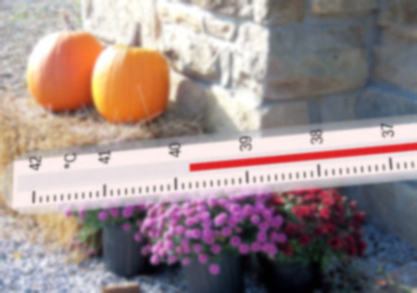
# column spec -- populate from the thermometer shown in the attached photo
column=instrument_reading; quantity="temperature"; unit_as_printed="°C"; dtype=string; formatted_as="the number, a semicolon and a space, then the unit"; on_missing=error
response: 39.8; °C
